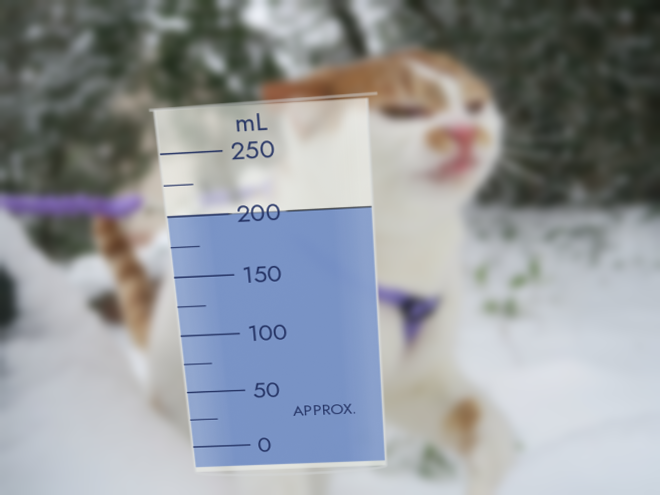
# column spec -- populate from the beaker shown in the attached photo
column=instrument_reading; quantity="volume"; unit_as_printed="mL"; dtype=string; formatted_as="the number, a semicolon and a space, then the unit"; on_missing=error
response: 200; mL
